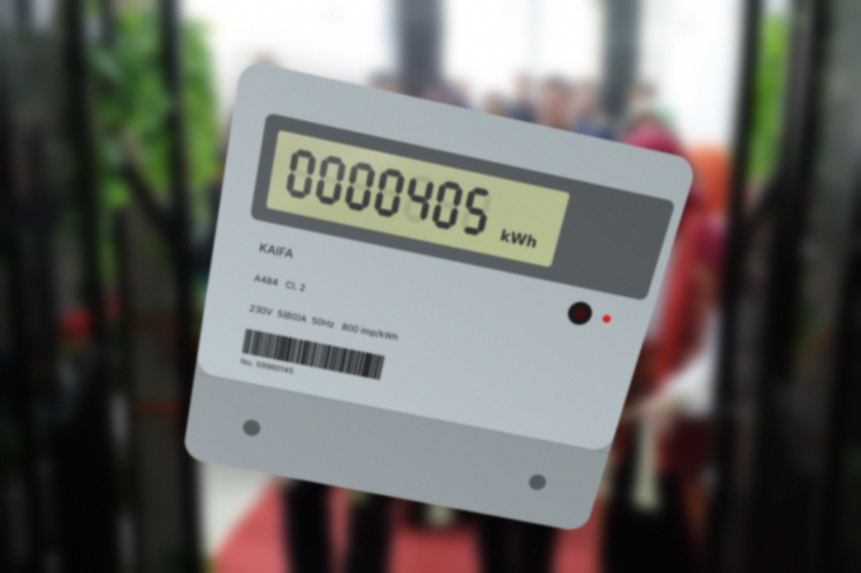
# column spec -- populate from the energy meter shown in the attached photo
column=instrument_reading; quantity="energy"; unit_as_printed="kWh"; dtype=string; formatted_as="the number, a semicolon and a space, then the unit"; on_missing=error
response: 405; kWh
